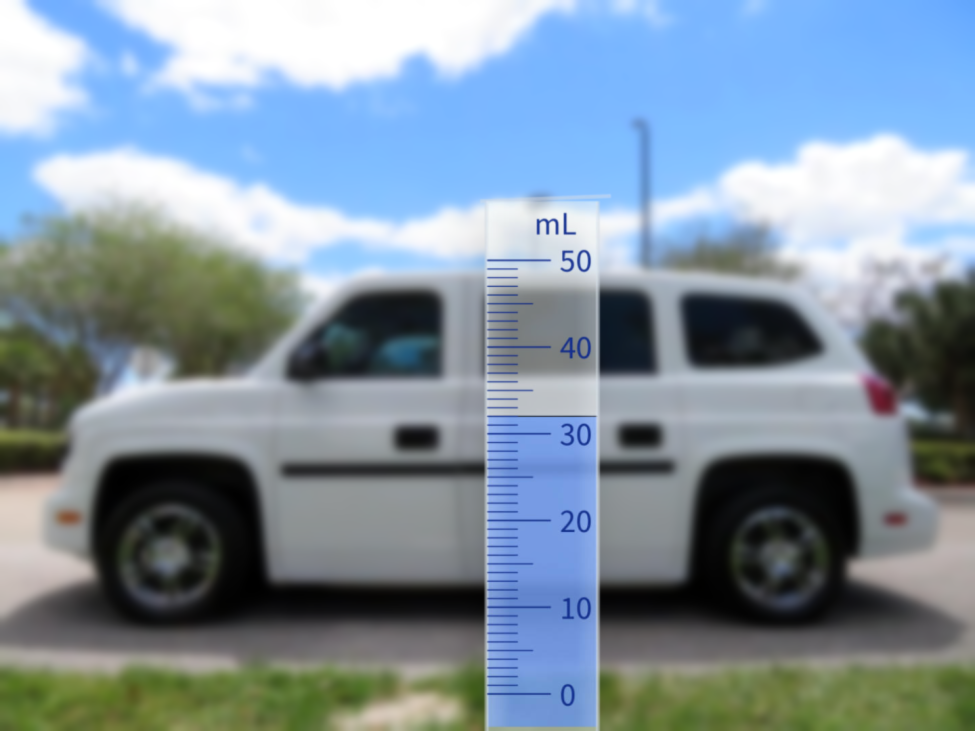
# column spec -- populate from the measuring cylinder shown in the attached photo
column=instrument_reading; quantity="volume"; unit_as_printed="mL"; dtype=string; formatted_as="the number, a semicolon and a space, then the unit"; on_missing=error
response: 32; mL
